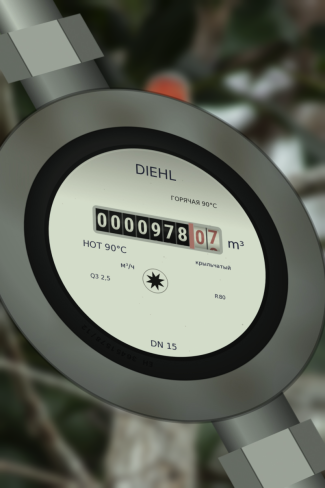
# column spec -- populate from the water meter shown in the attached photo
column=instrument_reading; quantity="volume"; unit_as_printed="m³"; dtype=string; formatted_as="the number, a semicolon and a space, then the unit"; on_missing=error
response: 978.07; m³
